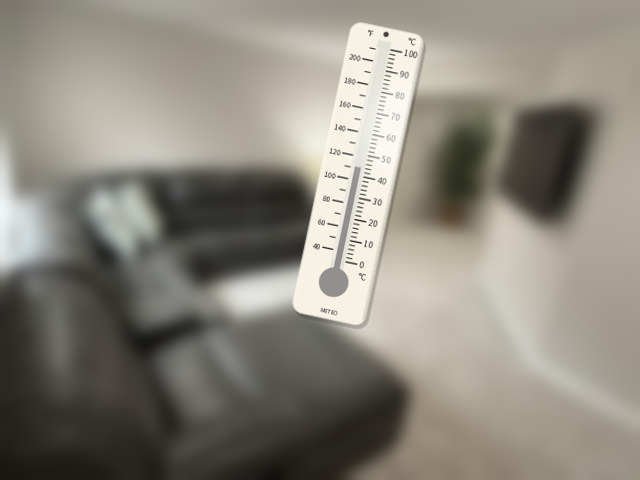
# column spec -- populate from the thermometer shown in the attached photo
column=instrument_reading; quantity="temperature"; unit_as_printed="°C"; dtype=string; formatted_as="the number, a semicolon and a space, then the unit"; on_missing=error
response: 44; °C
